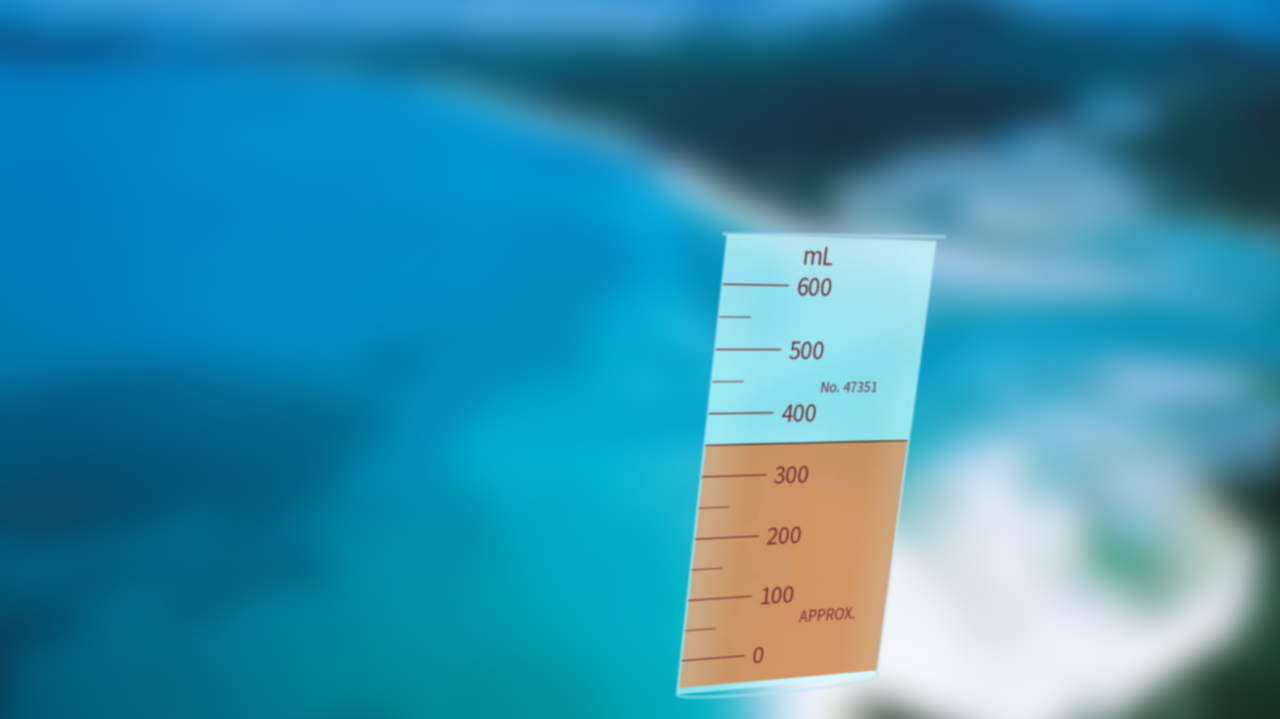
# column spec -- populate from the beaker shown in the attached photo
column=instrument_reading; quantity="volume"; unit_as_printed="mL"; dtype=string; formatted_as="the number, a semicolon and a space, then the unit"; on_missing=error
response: 350; mL
